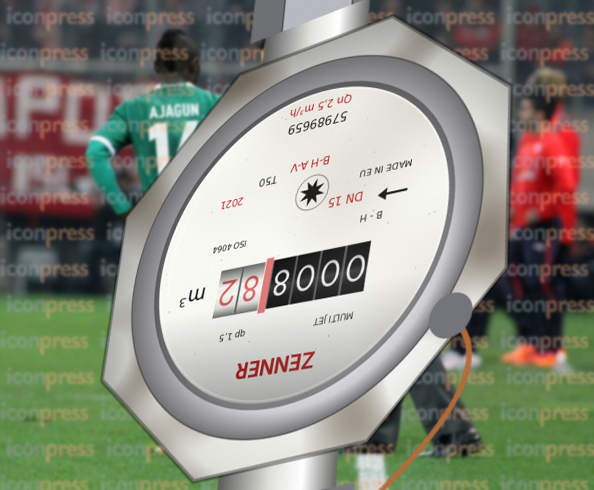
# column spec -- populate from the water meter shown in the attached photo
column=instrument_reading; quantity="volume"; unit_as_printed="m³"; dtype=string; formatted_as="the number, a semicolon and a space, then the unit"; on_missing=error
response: 8.82; m³
